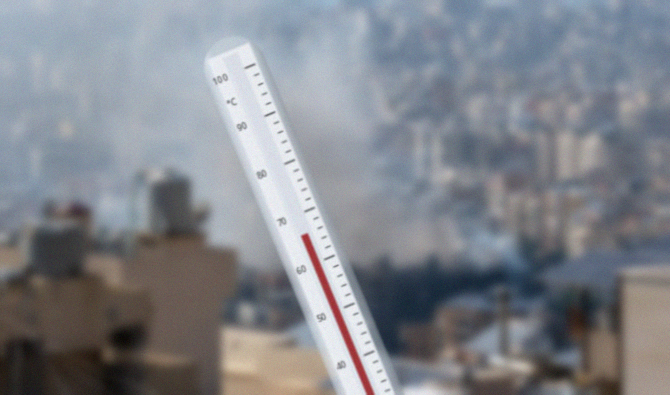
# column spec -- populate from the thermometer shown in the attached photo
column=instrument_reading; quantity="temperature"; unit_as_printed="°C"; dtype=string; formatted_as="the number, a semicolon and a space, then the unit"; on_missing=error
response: 66; °C
